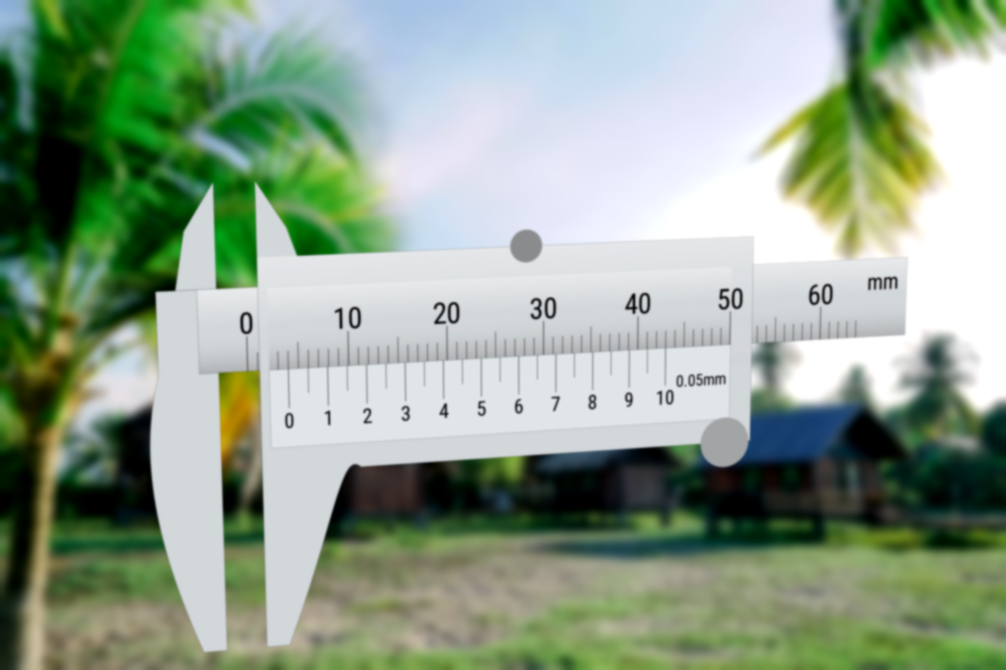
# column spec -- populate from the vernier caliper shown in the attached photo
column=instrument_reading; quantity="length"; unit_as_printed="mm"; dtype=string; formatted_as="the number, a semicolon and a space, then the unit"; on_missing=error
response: 4.0; mm
